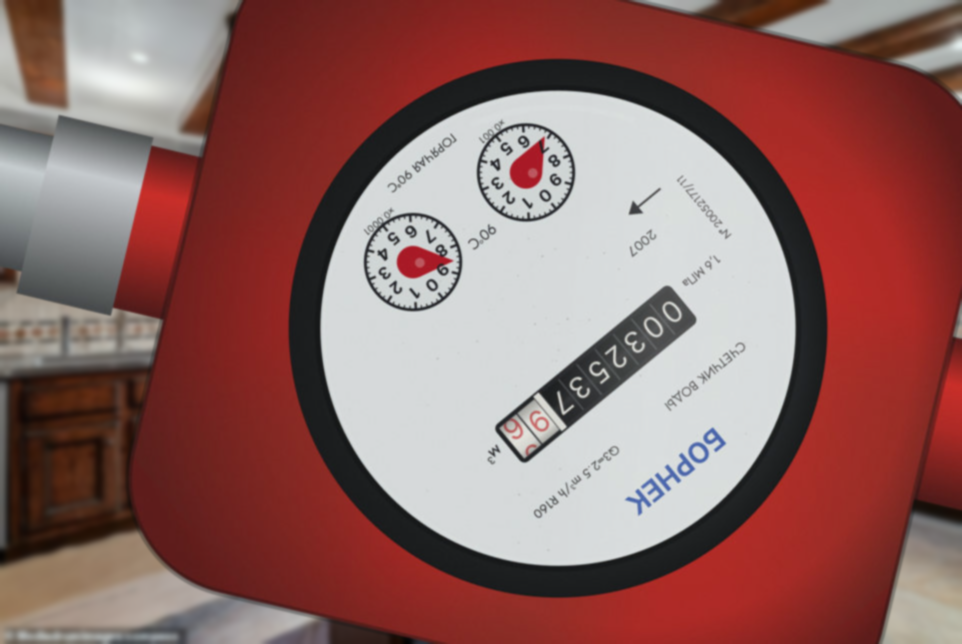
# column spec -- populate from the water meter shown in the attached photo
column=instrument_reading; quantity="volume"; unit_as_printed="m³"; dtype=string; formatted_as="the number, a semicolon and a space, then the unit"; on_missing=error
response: 32537.9568; m³
